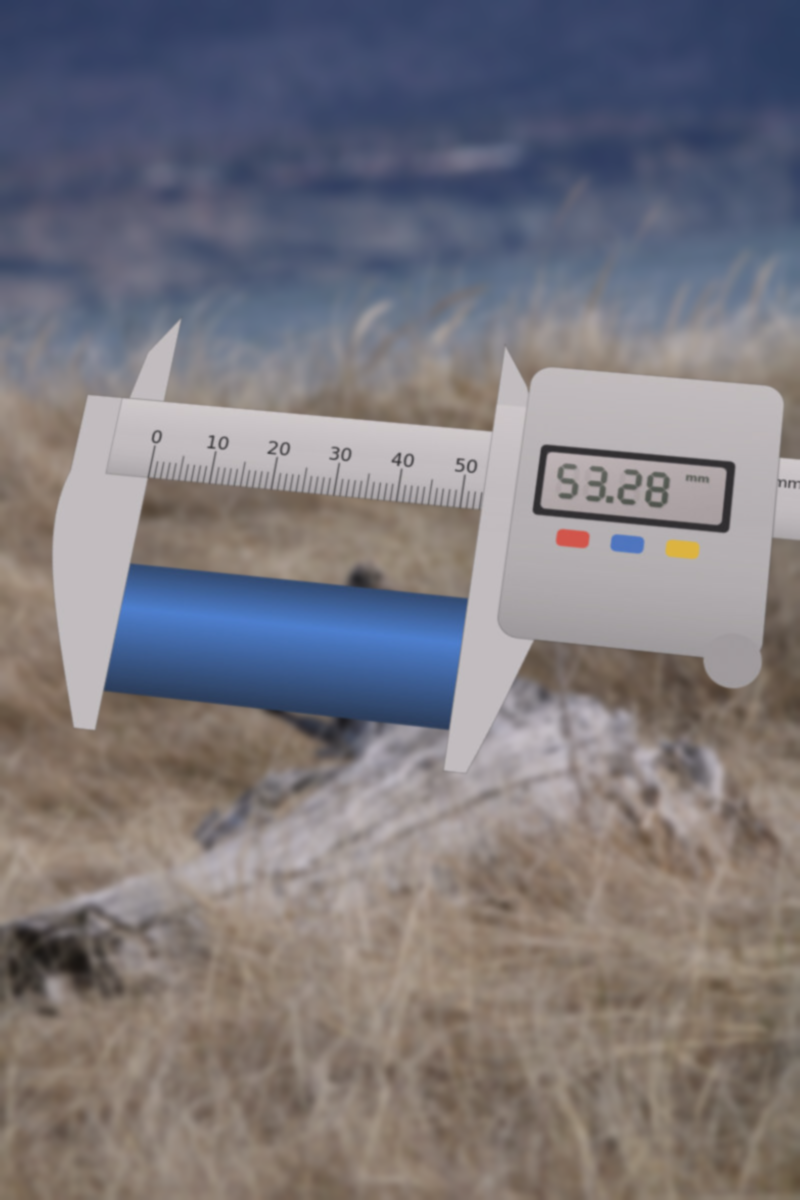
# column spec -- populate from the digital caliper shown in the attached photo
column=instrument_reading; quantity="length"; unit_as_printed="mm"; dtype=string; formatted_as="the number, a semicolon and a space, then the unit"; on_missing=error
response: 53.28; mm
